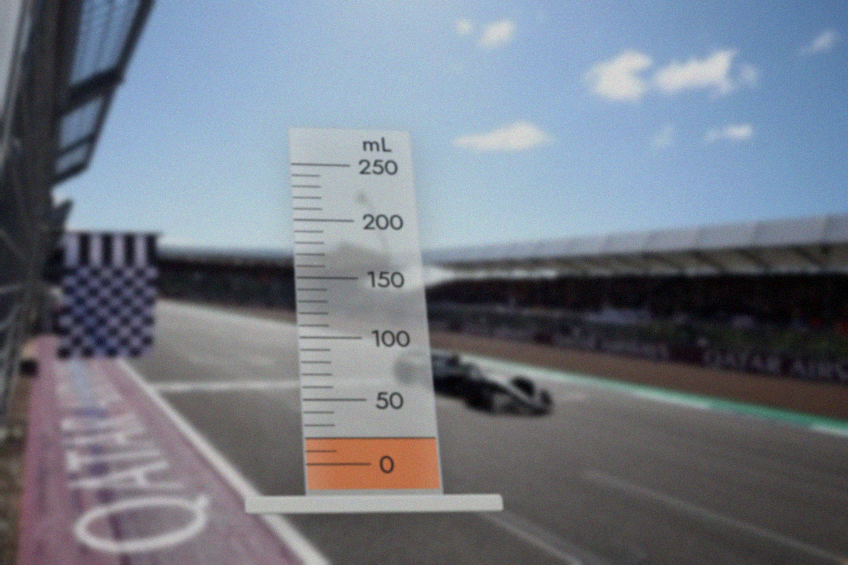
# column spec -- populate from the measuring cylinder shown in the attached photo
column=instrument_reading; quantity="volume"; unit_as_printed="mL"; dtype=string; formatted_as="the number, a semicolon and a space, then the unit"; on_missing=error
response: 20; mL
